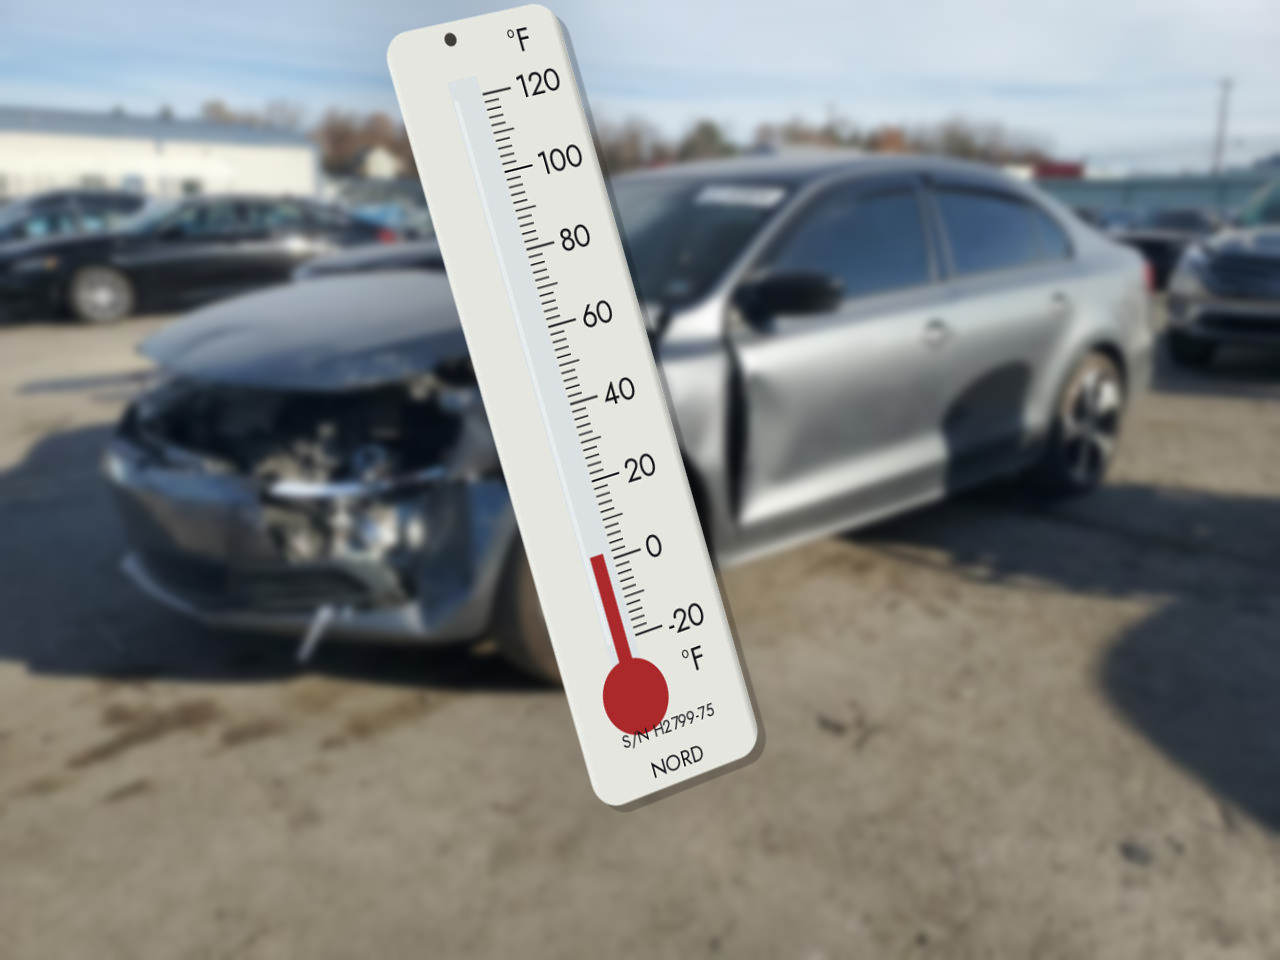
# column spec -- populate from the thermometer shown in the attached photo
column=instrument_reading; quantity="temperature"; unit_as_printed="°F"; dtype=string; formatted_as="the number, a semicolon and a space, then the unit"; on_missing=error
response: 2; °F
